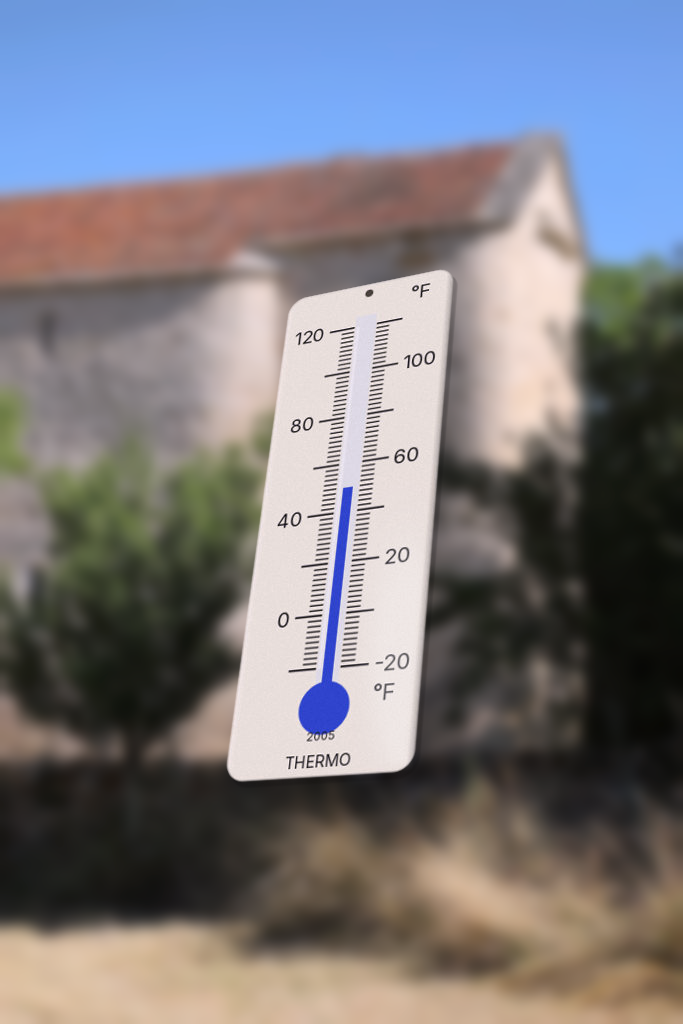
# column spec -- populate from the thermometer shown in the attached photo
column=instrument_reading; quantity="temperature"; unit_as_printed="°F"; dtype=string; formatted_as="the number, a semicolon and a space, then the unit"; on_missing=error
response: 50; °F
